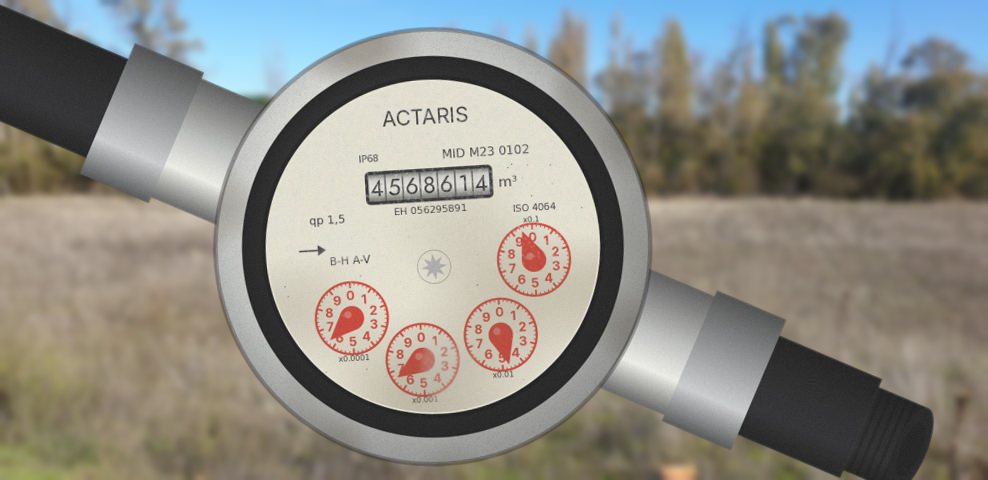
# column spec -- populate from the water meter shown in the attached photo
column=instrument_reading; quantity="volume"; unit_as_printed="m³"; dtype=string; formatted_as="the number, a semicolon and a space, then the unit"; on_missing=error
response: 4568613.9466; m³
